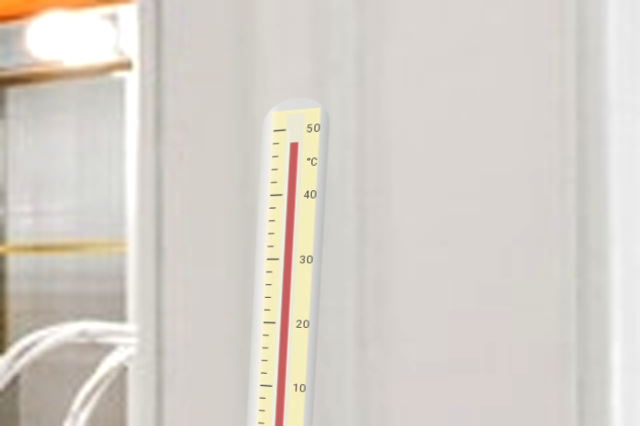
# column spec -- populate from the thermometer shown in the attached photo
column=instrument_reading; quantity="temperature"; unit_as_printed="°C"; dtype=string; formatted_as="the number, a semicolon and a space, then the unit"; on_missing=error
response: 48; °C
